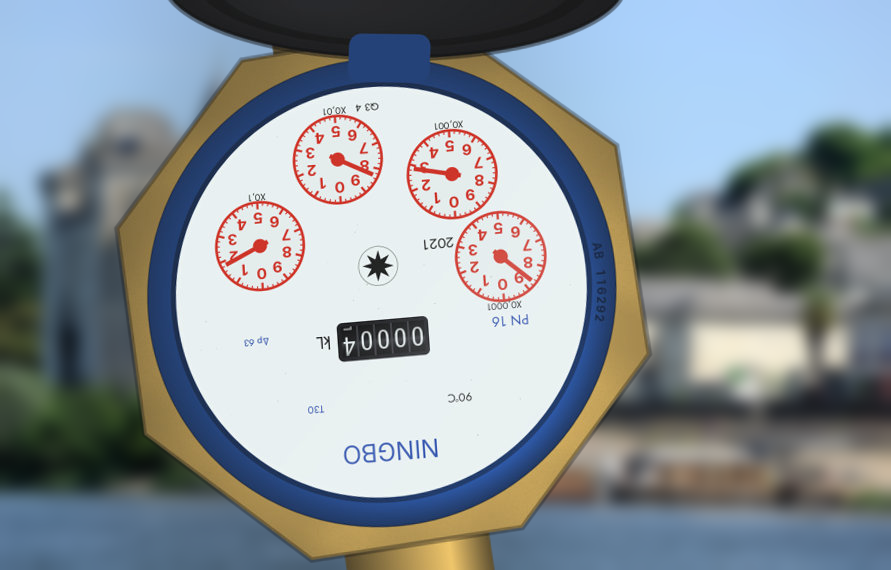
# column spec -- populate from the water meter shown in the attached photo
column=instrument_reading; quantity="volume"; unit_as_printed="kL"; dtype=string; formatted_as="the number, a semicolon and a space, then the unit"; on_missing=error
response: 4.1828; kL
